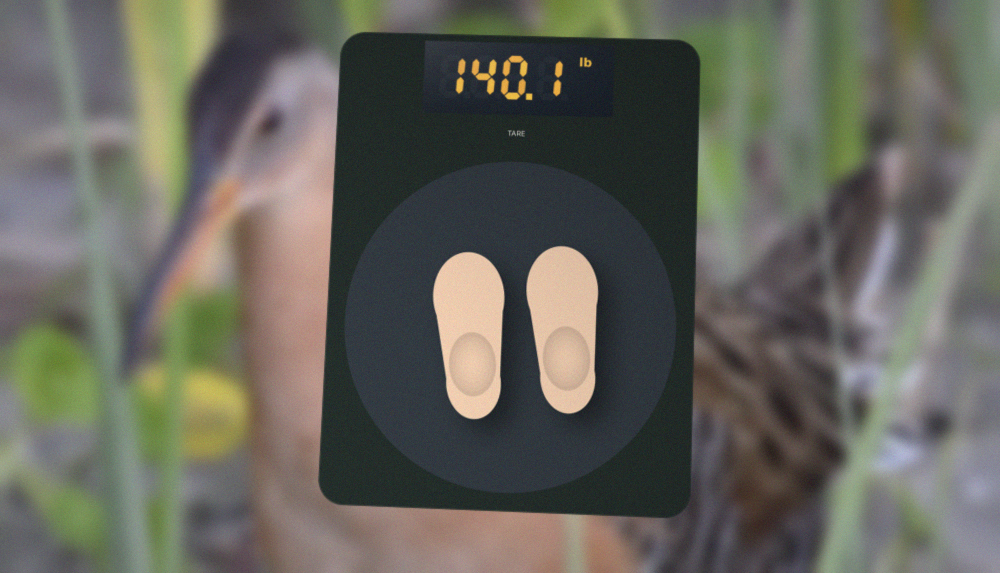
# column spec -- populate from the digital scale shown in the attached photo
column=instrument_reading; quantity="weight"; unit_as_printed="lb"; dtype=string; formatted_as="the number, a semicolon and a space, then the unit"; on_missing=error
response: 140.1; lb
